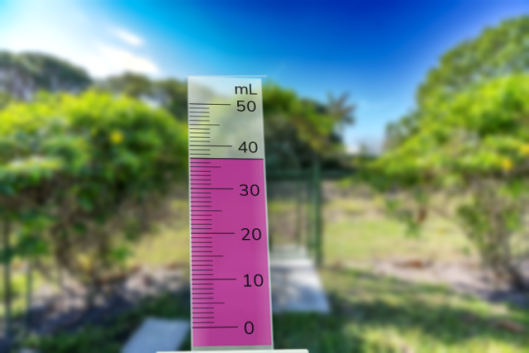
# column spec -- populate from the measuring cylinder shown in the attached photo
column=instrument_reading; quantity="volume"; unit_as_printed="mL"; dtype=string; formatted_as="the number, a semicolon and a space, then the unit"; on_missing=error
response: 37; mL
